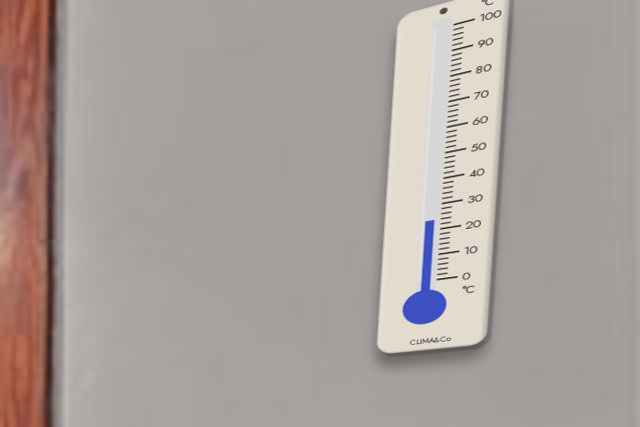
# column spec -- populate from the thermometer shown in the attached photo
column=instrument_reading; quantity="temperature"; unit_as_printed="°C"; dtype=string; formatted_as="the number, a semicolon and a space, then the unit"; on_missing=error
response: 24; °C
